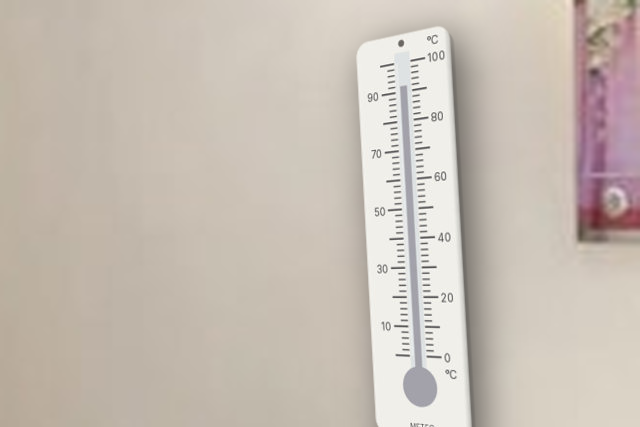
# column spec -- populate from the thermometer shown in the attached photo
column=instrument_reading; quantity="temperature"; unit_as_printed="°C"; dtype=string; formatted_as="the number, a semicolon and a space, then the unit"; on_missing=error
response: 92; °C
